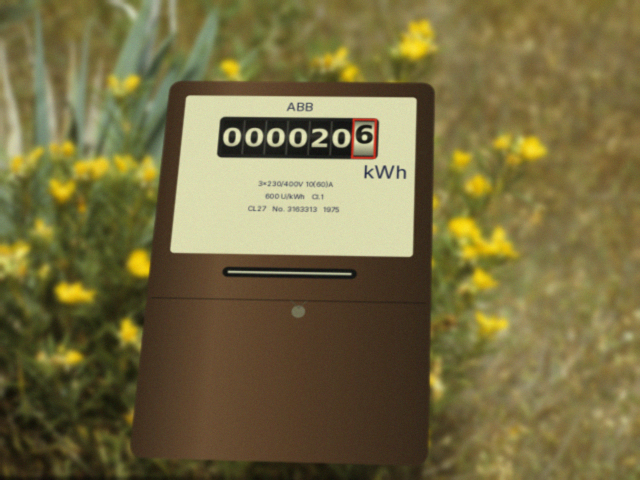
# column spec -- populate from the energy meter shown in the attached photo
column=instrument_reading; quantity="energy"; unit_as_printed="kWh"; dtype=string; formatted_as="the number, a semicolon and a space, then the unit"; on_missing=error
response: 20.6; kWh
